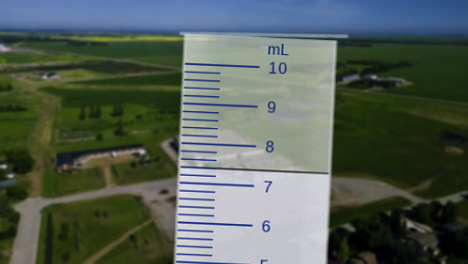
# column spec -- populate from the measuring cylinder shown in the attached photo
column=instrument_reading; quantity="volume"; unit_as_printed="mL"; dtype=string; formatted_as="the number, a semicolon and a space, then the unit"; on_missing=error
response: 7.4; mL
